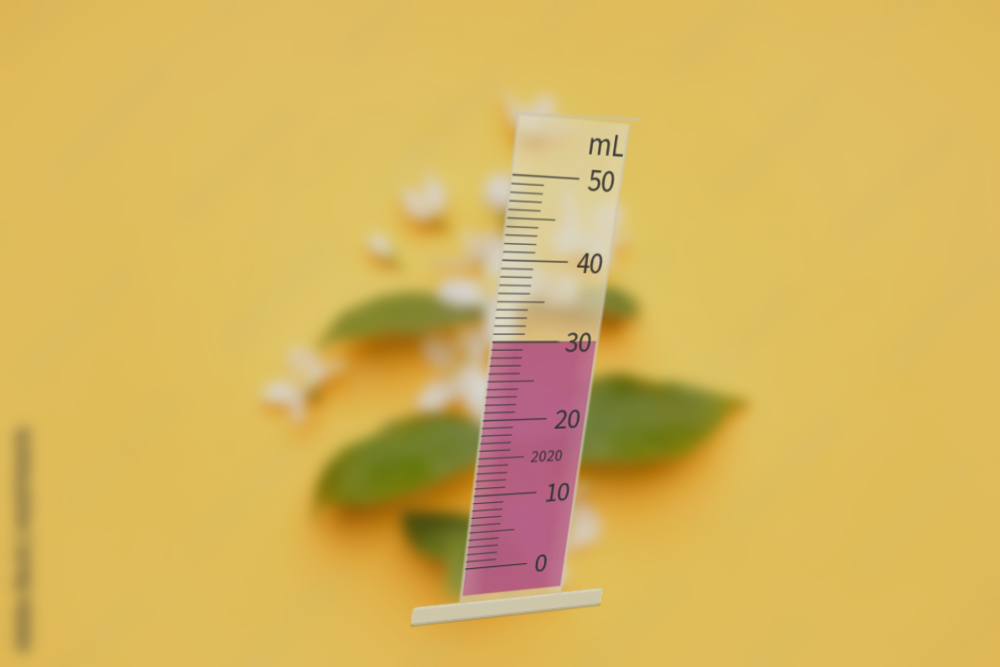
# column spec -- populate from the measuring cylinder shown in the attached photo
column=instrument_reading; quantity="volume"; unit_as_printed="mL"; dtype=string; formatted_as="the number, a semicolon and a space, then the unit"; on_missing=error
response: 30; mL
